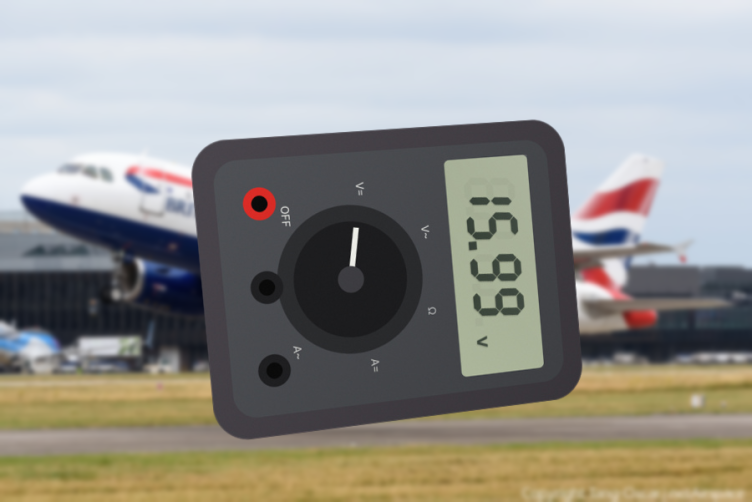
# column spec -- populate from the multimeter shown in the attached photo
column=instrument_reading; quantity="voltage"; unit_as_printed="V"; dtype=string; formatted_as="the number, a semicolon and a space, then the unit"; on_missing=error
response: 15.99; V
